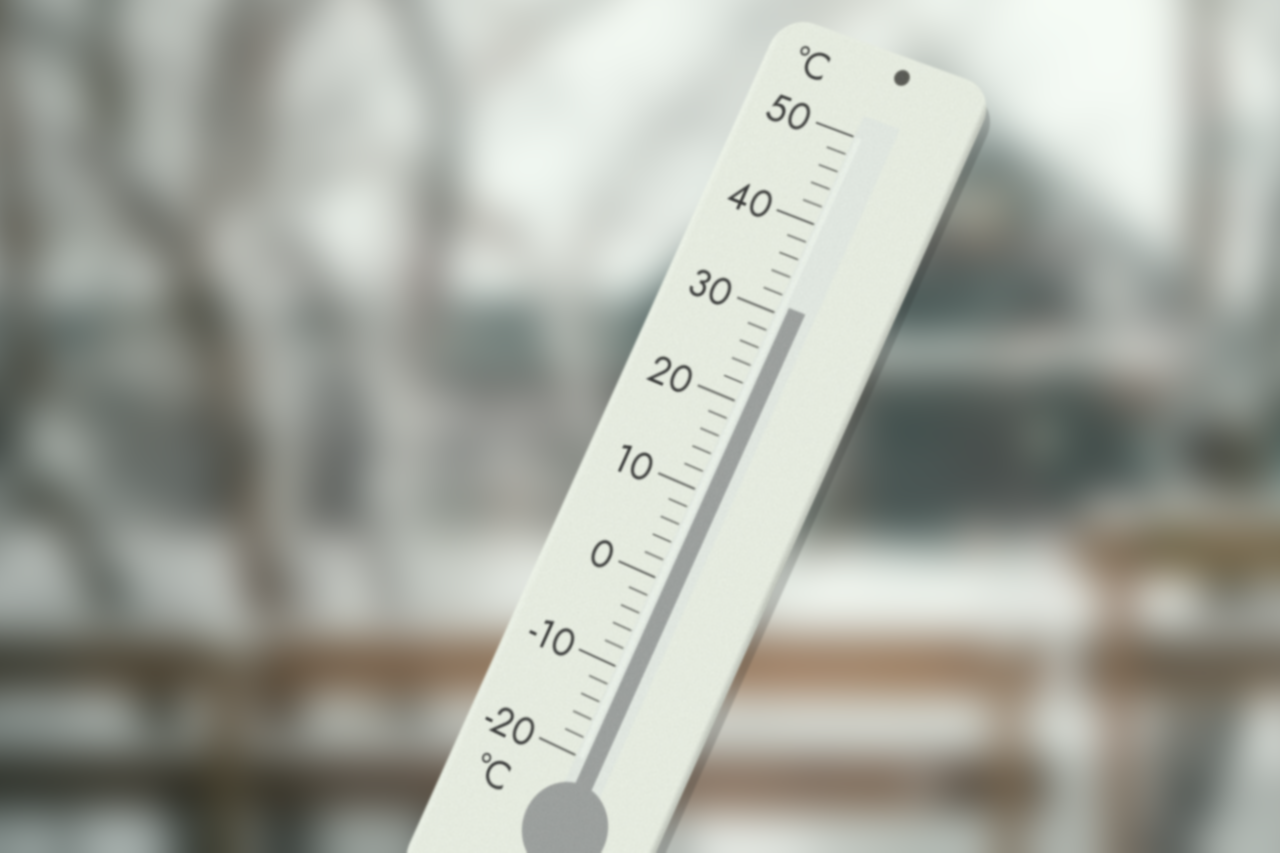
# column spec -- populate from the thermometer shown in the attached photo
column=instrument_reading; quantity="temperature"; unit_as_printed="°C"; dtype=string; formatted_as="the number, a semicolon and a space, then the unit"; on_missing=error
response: 31; °C
